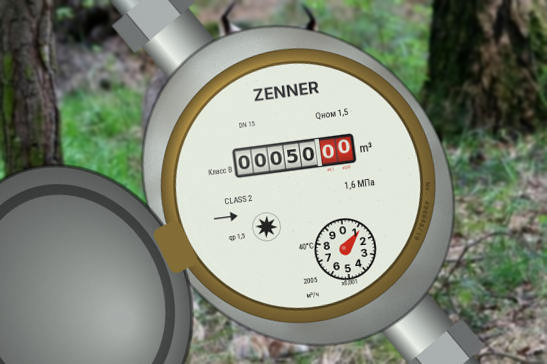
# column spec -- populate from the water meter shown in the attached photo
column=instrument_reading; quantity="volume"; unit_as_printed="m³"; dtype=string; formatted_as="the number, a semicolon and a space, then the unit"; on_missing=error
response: 50.001; m³
